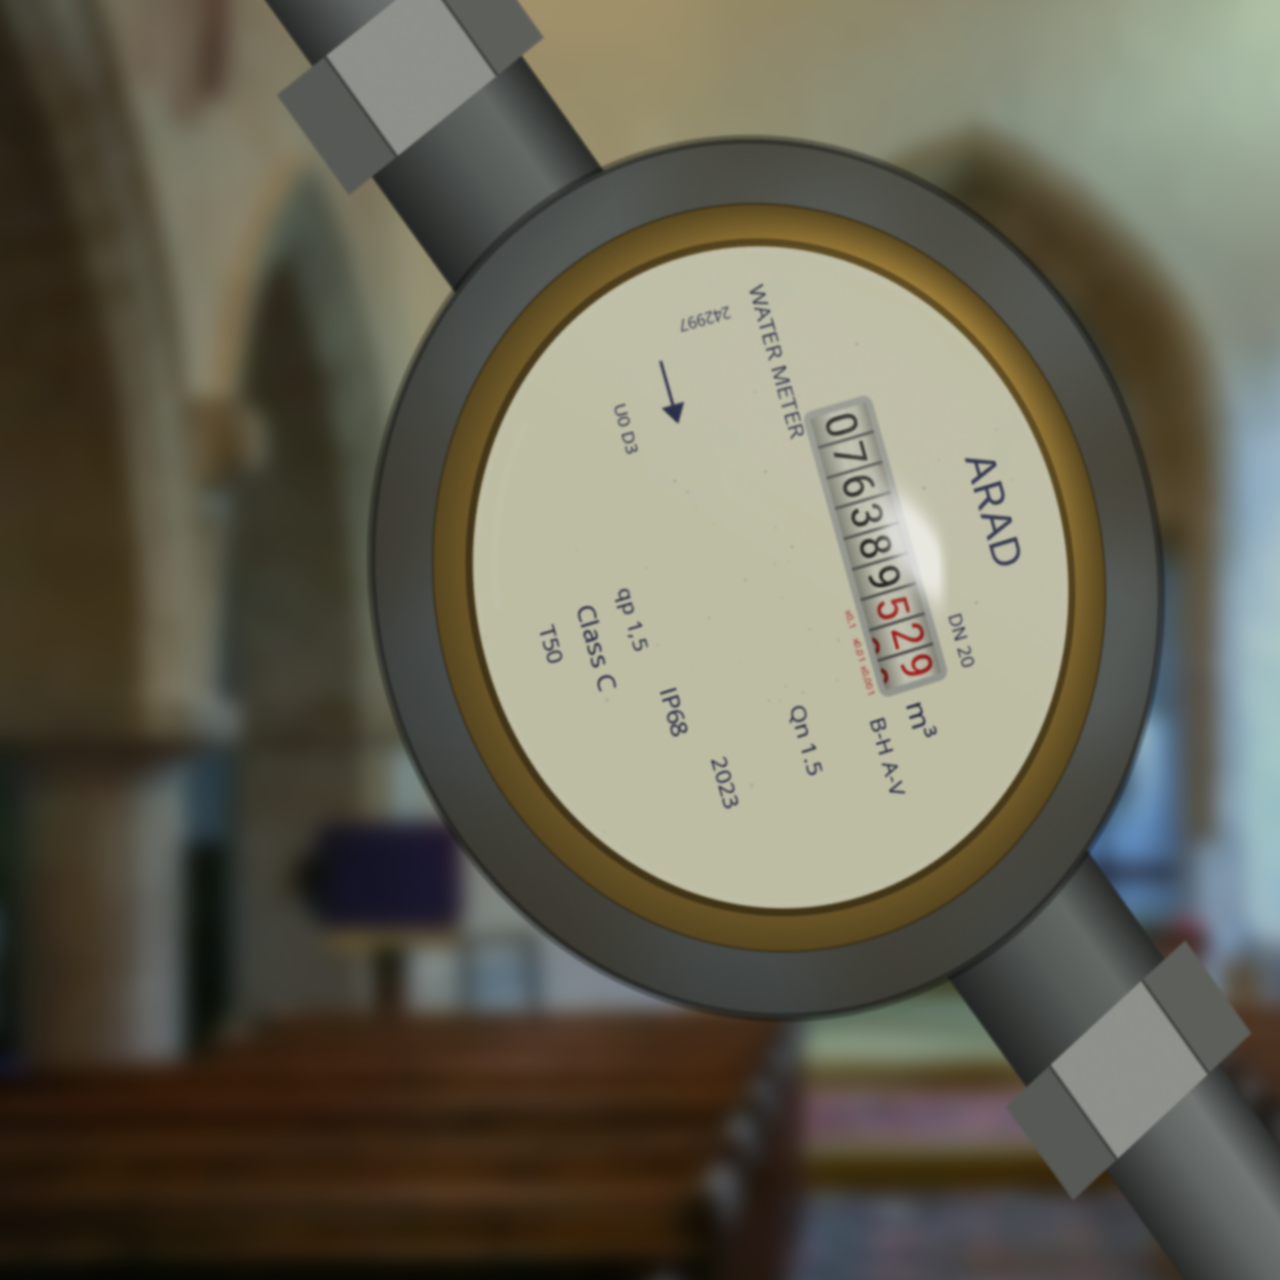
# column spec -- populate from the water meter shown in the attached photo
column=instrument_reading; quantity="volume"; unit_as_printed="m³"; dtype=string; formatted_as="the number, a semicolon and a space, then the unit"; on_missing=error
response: 76389.529; m³
